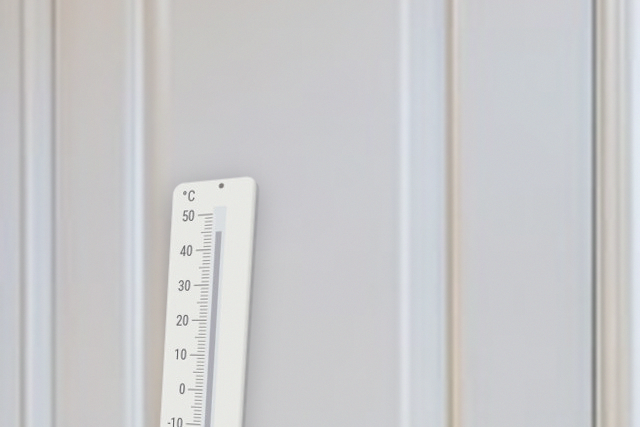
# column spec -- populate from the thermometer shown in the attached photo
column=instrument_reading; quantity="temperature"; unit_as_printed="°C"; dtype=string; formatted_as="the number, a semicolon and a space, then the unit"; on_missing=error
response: 45; °C
